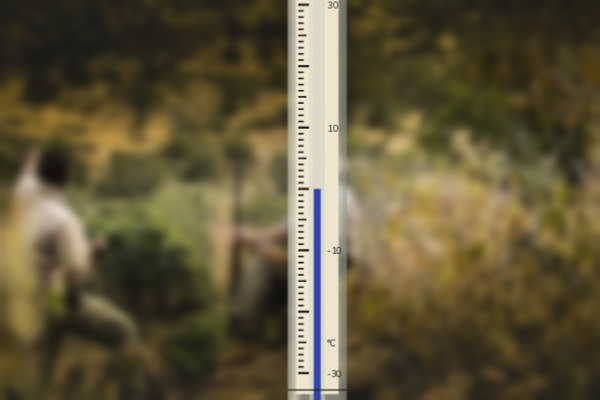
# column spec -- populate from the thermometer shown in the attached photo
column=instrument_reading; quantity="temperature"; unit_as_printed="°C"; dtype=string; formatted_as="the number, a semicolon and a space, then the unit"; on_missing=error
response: 0; °C
